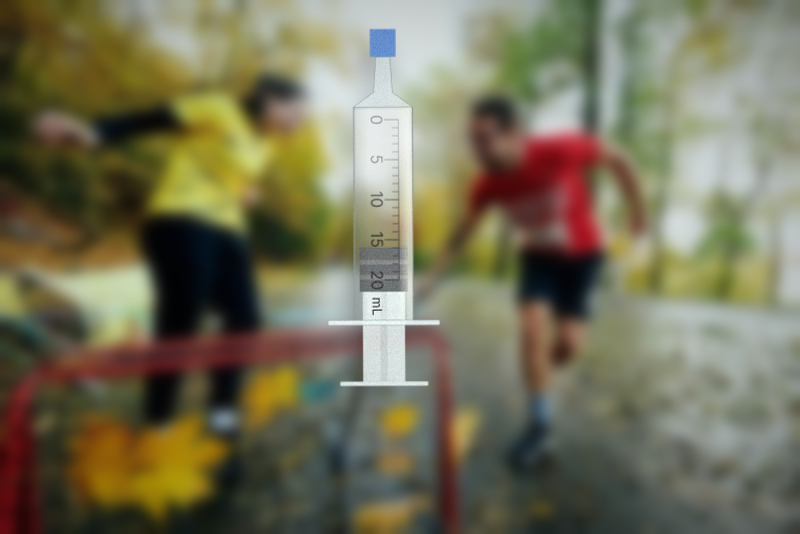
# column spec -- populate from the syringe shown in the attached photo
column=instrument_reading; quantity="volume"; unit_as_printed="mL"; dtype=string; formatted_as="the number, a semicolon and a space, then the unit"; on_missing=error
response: 16; mL
